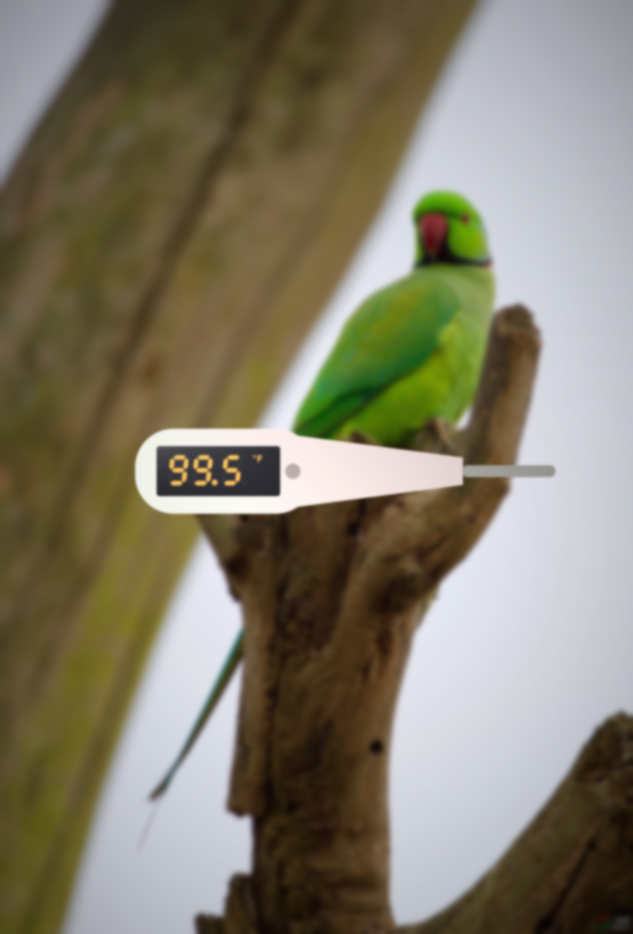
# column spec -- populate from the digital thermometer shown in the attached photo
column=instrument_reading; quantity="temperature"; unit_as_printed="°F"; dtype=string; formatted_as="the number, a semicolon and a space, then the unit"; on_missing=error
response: 99.5; °F
